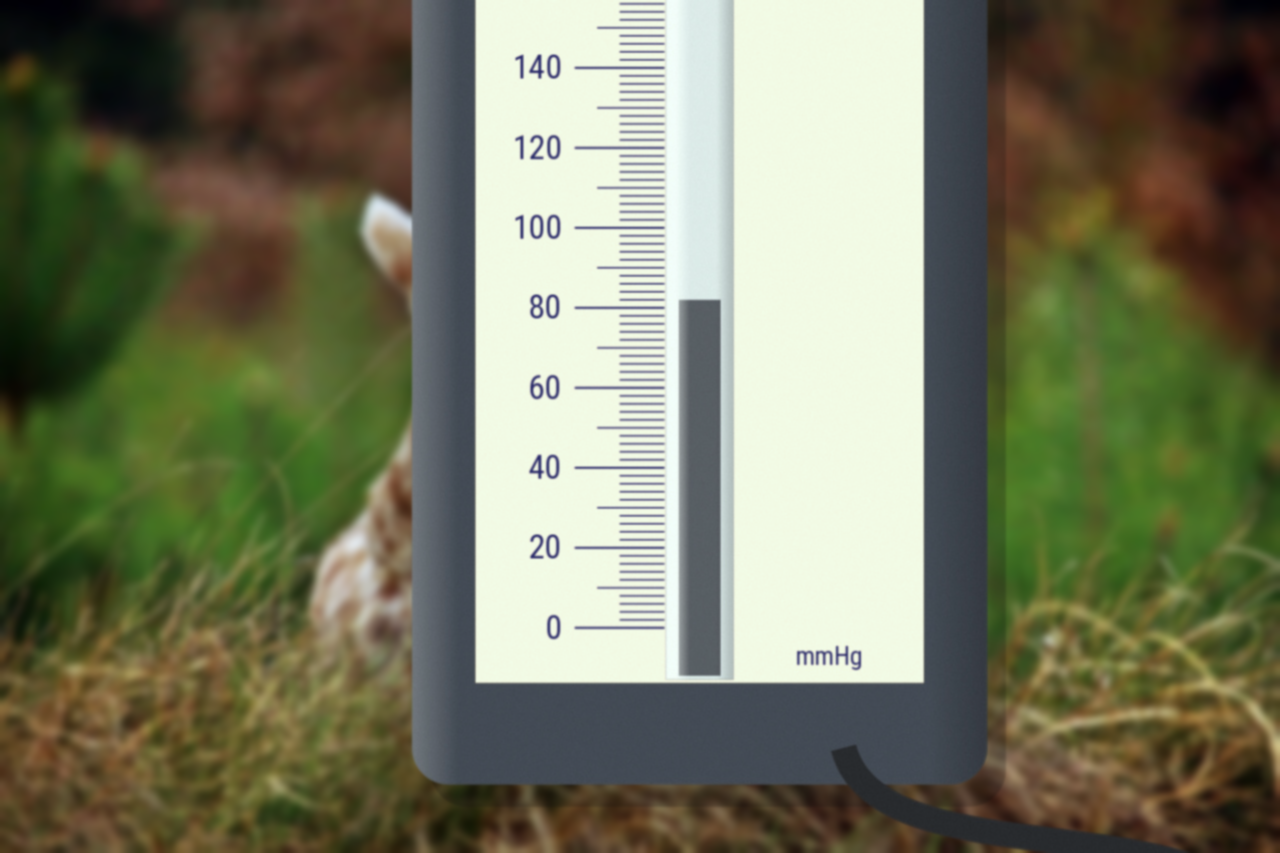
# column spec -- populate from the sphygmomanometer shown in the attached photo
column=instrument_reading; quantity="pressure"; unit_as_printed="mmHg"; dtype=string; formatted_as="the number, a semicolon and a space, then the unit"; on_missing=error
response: 82; mmHg
